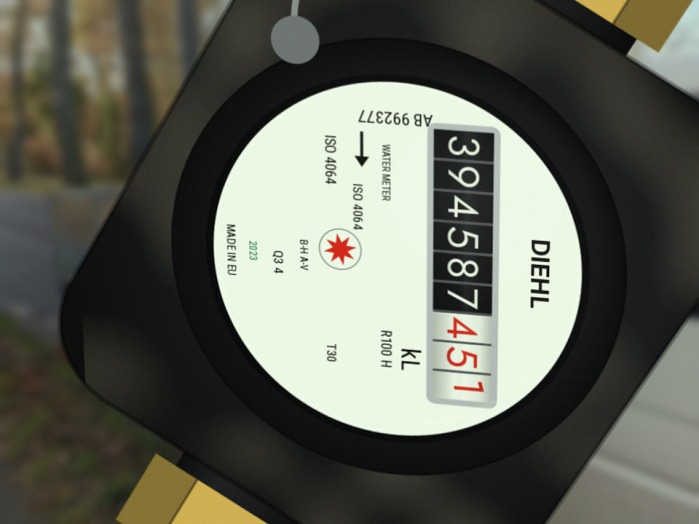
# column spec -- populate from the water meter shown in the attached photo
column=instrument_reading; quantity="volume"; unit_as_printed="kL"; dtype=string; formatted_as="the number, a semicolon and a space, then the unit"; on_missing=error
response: 394587.451; kL
